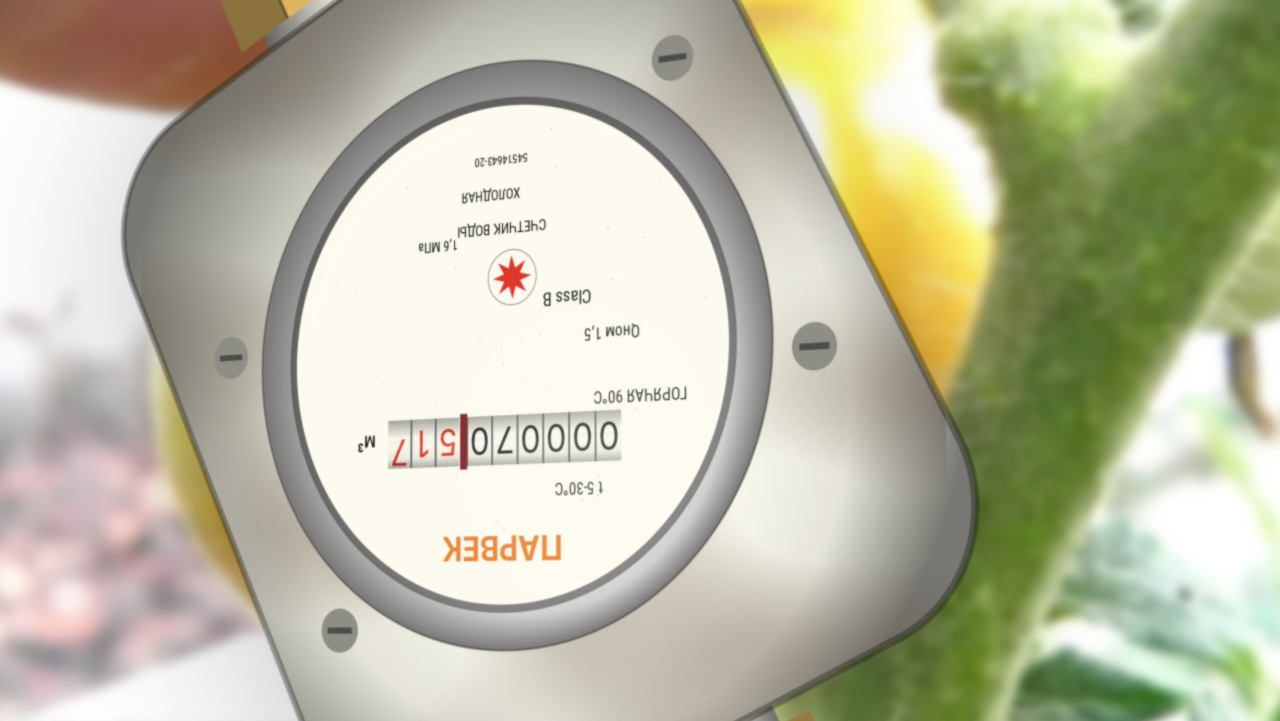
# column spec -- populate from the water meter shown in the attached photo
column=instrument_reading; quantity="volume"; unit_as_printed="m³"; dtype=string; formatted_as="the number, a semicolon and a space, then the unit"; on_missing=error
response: 70.517; m³
